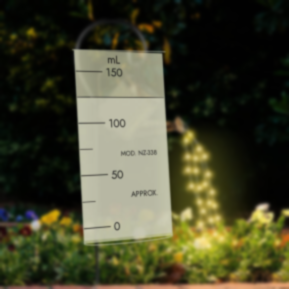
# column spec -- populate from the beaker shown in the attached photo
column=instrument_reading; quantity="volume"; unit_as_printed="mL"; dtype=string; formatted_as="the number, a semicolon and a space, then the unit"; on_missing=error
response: 125; mL
